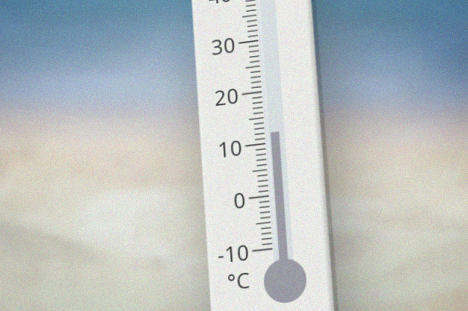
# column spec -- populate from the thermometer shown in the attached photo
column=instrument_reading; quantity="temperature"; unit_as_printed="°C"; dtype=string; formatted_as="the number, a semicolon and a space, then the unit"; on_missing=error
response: 12; °C
